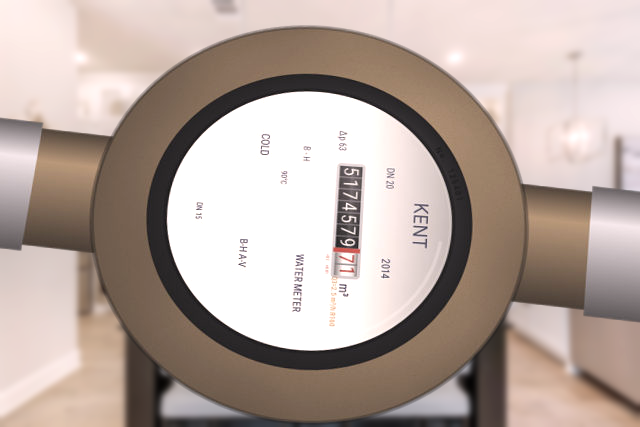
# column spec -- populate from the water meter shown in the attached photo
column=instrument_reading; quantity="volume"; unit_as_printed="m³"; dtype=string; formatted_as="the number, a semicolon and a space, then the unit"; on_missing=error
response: 5174579.71; m³
